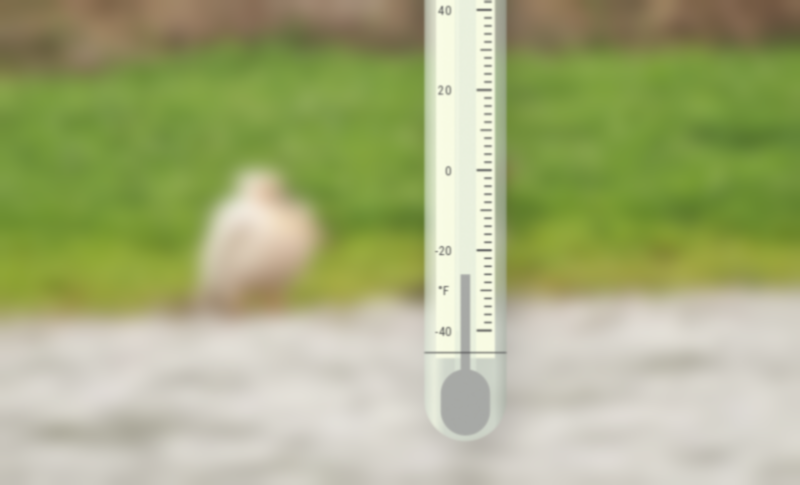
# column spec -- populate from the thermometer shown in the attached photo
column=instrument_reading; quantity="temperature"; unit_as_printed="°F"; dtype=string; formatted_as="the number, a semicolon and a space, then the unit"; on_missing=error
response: -26; °F
